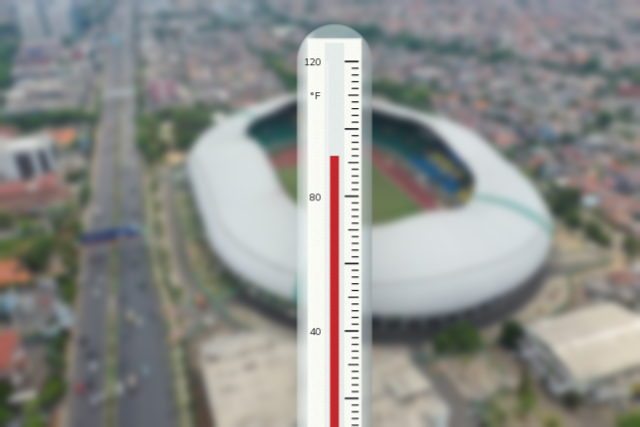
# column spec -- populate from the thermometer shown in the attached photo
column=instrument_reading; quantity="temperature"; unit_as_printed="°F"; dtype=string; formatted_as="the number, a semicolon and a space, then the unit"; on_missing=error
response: 92; °F
